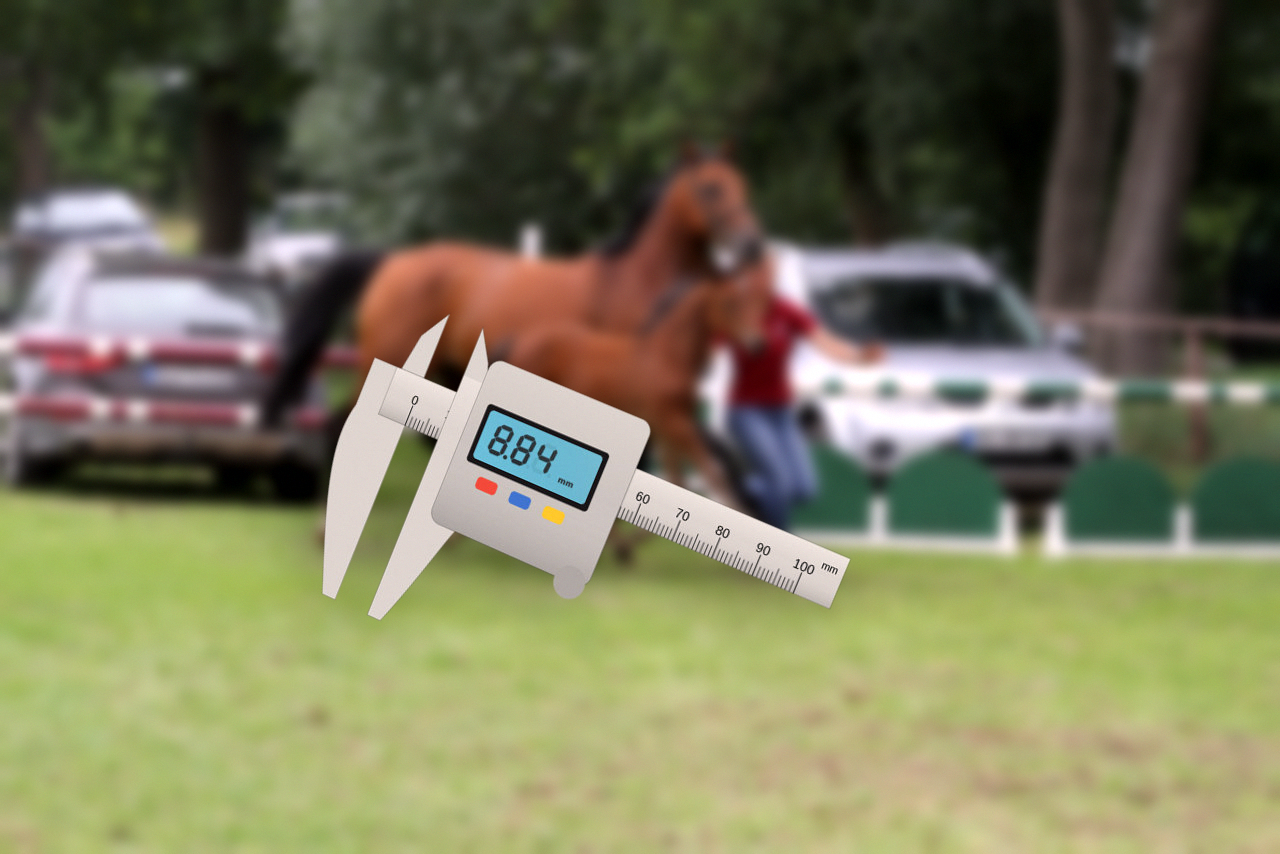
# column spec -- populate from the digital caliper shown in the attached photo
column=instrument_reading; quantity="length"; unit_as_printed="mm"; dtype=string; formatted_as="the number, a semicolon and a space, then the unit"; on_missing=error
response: 8.84; mm
